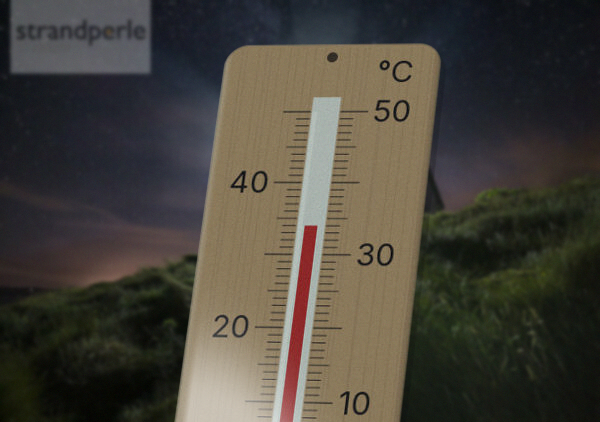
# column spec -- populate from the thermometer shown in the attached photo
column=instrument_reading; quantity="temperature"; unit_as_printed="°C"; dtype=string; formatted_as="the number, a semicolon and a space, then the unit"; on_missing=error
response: 34; °C
